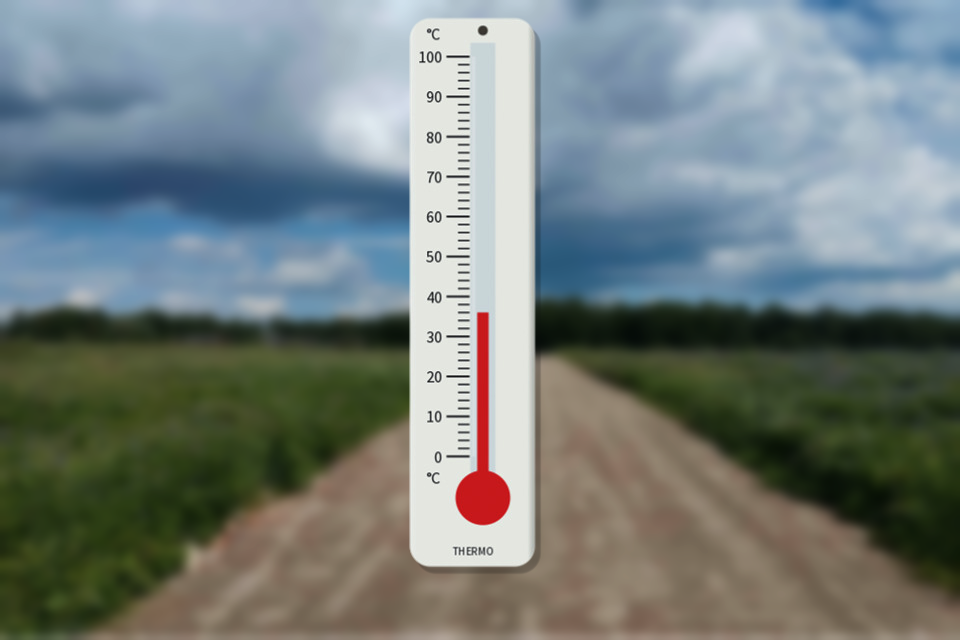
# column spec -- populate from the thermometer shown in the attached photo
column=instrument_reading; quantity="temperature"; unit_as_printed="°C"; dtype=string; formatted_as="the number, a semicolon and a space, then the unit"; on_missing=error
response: 36; °C
